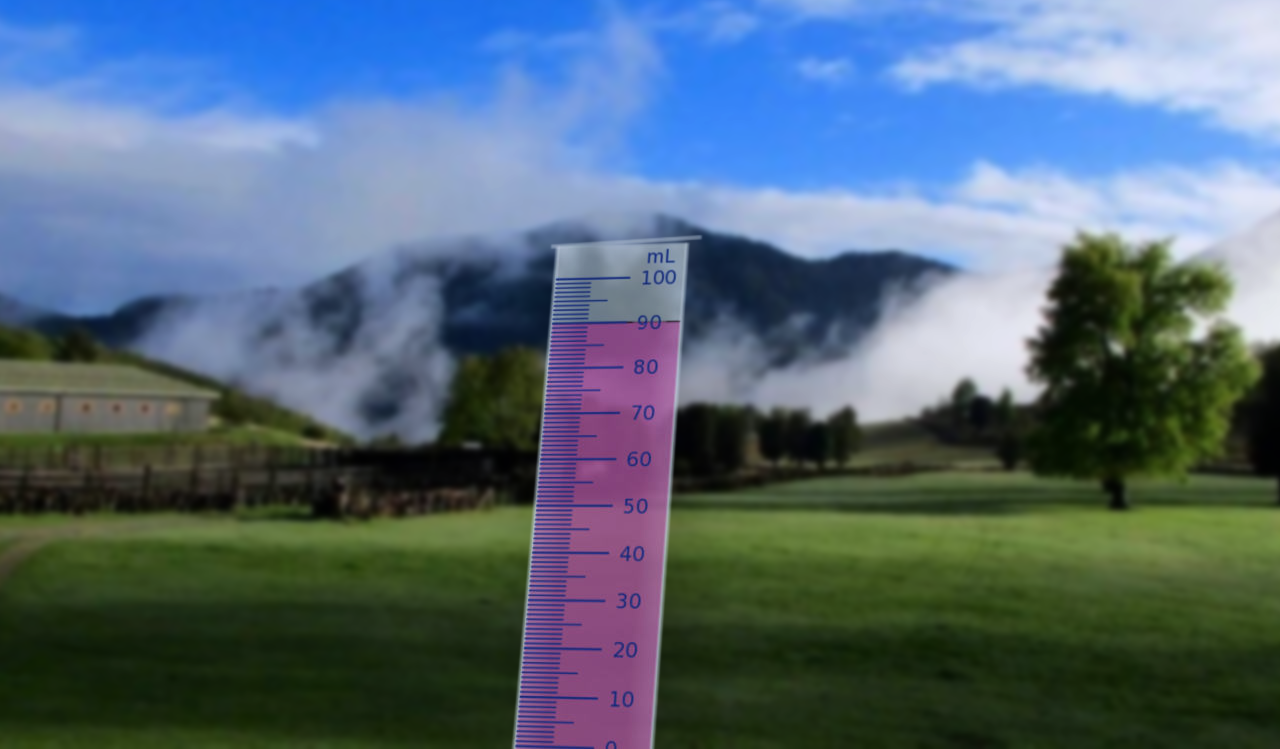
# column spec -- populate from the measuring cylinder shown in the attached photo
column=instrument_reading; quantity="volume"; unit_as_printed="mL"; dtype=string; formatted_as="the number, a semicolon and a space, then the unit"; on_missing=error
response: 90; mL
